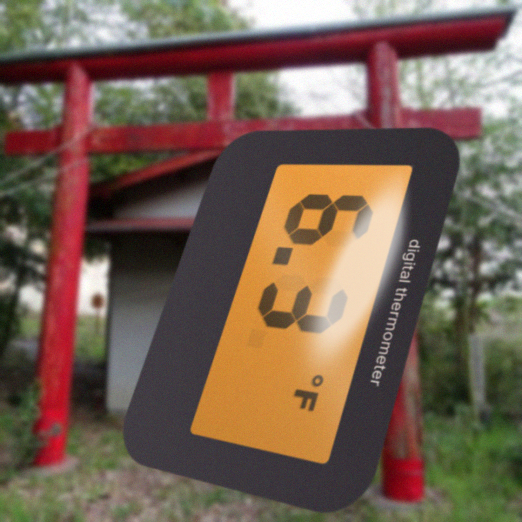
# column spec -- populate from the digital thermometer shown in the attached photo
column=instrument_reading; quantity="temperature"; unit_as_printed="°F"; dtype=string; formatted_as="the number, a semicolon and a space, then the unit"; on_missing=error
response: 6.3; °F
